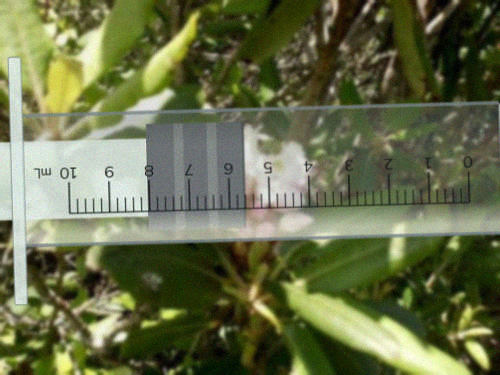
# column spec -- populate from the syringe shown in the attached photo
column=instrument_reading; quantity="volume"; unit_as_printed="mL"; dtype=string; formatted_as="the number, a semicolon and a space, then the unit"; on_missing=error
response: 5.6; mL
